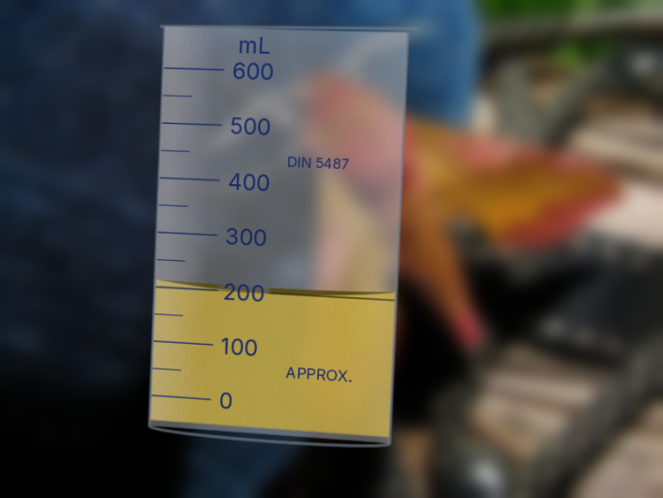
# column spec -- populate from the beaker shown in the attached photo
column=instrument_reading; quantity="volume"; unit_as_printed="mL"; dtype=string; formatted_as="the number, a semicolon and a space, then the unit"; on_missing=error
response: 200; mL
